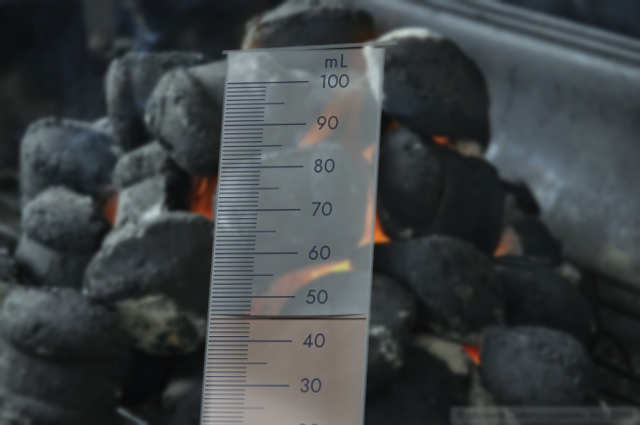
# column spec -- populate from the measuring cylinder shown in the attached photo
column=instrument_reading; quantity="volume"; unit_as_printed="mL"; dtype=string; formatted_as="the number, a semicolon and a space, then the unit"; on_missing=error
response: 45; mL
